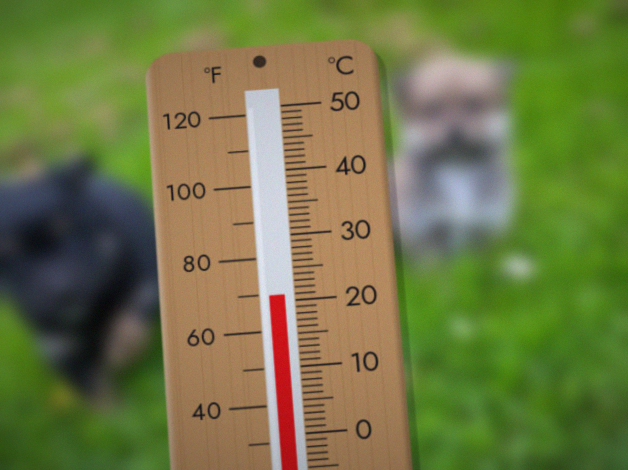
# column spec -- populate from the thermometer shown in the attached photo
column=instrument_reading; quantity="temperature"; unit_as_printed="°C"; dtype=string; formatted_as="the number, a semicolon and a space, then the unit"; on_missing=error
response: 21; °C
